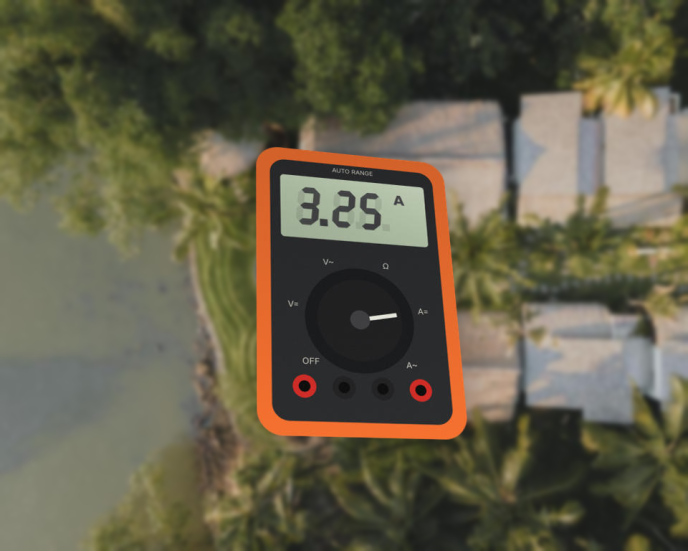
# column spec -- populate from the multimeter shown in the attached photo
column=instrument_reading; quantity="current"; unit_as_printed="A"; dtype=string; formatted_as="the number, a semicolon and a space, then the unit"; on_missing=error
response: 3.25; A
